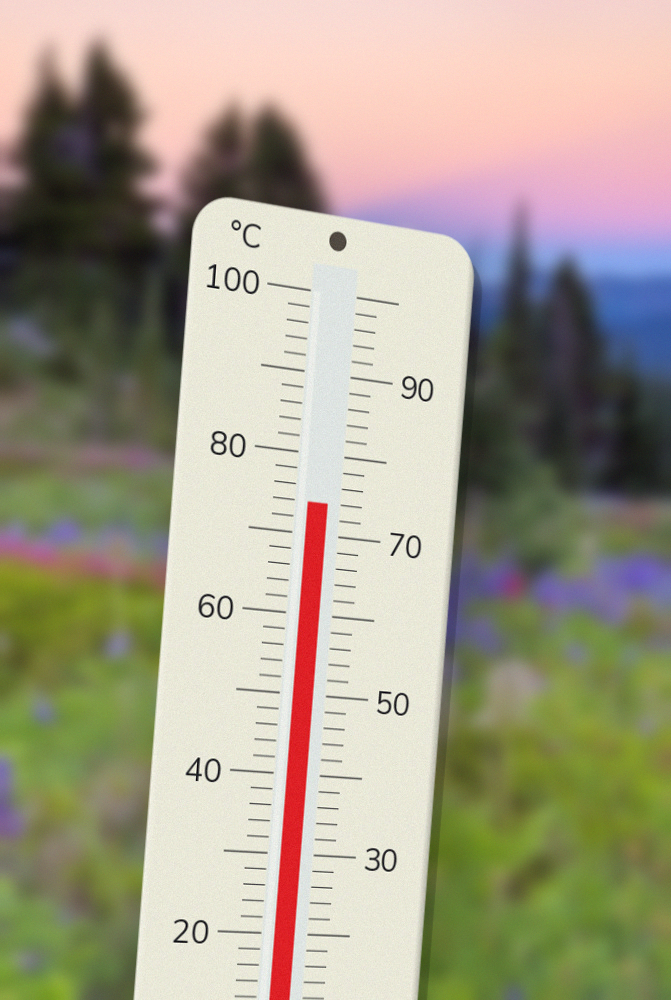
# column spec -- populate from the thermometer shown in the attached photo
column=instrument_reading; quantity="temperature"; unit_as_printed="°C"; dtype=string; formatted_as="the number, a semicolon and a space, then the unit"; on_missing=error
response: 74; °C
